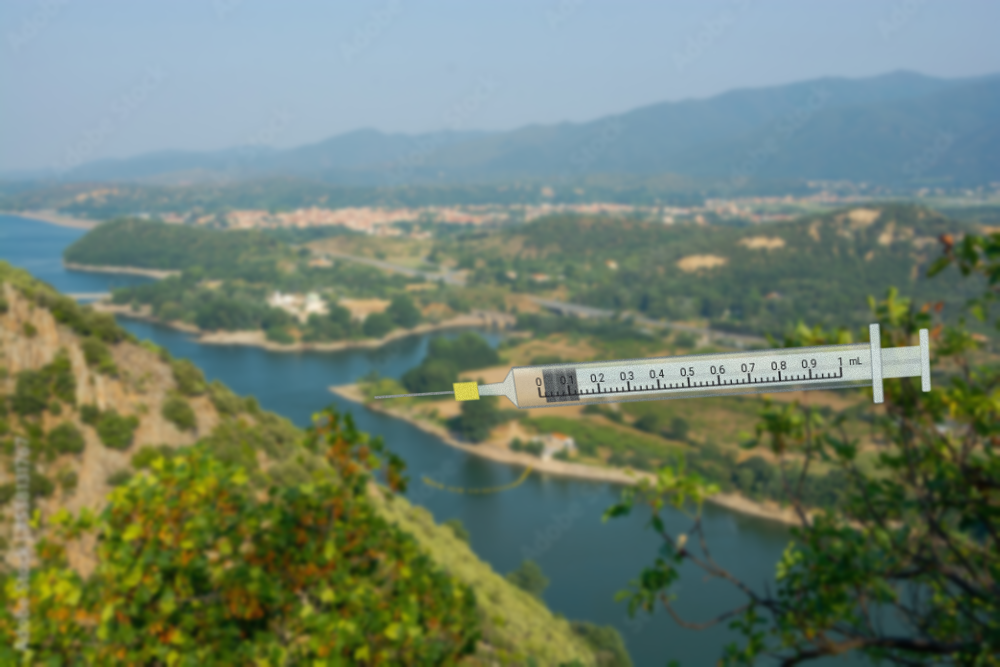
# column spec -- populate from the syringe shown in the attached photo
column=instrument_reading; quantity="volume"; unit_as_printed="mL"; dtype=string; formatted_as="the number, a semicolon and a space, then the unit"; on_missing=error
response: 0.02; mL
